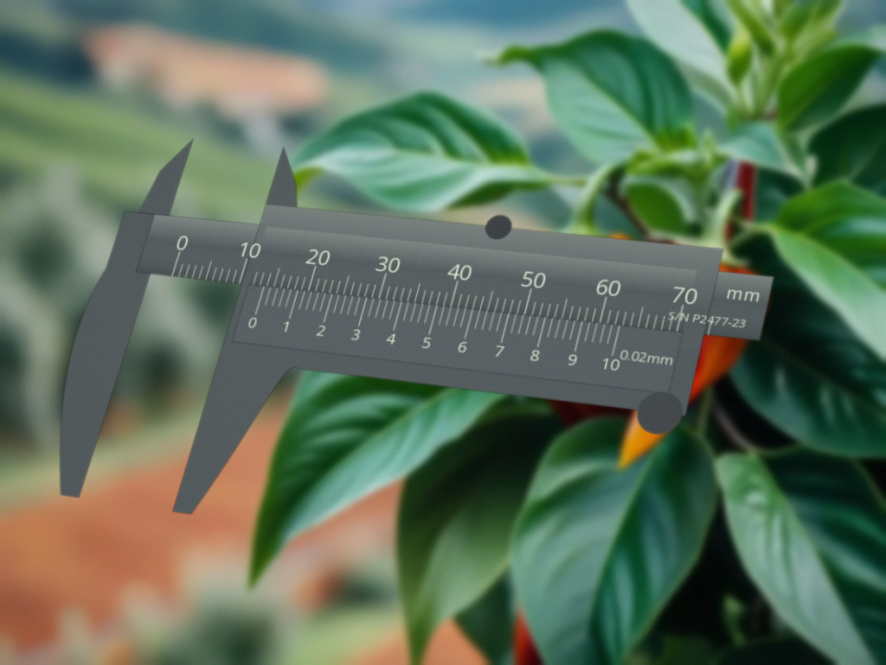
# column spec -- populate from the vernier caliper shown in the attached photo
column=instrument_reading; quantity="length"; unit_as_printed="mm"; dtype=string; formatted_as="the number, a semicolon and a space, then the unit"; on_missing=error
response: 13.6; mm
